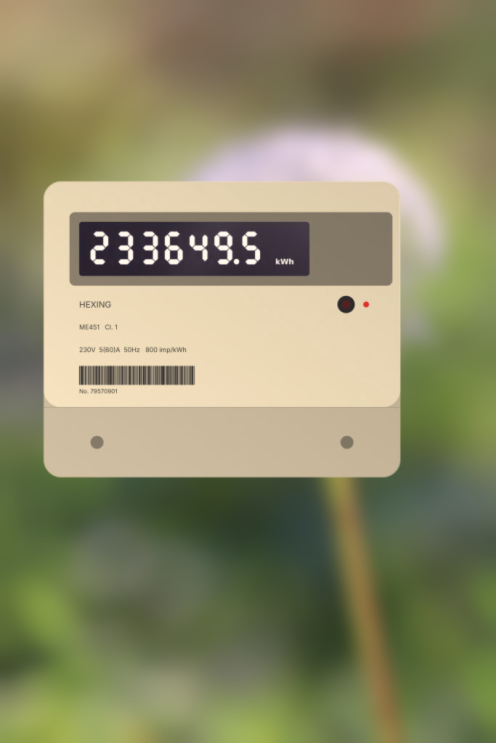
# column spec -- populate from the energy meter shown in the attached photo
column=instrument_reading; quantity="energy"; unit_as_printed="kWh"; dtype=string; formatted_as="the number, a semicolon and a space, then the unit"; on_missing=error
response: 233649.5; kWh
